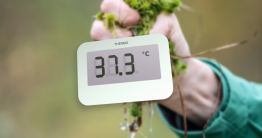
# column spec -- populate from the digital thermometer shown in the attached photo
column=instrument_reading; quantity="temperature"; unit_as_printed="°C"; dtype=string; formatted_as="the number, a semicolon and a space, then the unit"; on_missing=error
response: 37.3; °C
